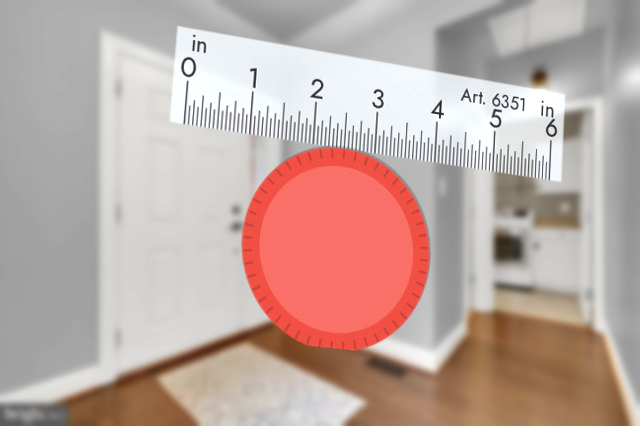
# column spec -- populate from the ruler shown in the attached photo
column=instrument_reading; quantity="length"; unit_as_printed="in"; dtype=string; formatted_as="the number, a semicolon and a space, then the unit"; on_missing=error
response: 3; in
